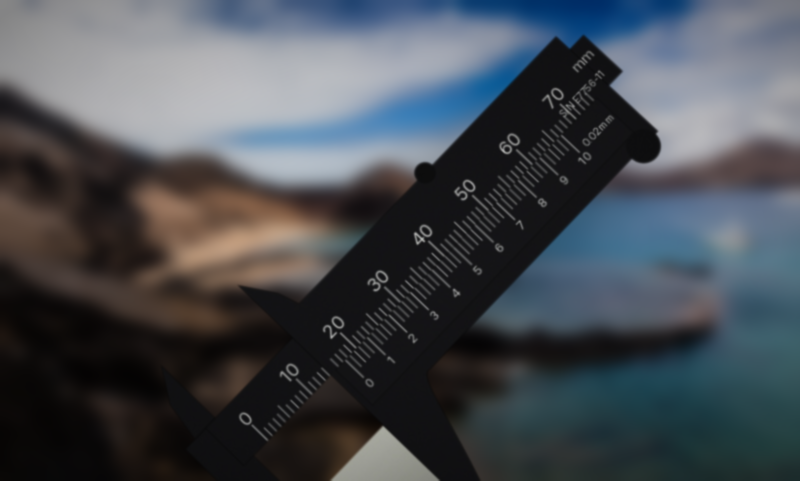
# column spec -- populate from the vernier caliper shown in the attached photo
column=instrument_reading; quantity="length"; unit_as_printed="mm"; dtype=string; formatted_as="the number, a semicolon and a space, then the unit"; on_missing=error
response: 17.5; mm
